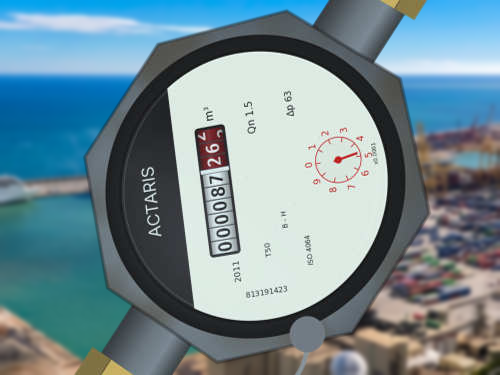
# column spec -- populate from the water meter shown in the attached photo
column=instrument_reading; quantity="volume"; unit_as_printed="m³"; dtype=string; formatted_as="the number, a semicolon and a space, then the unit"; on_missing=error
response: 87.2624; m³
